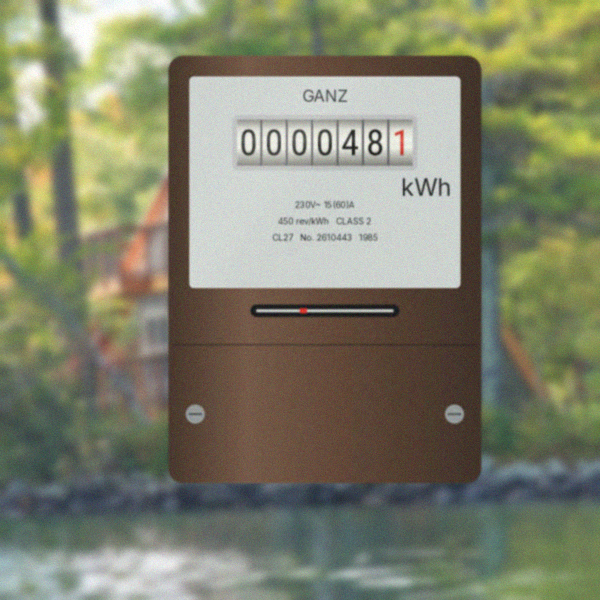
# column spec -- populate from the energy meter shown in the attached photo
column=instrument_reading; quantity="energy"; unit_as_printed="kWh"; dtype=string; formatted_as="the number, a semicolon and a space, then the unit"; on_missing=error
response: 48.1; kWh
